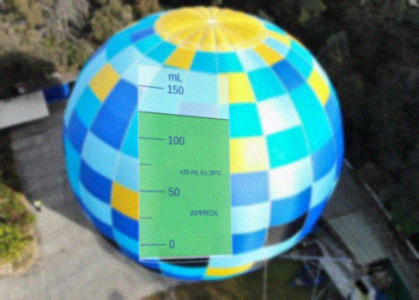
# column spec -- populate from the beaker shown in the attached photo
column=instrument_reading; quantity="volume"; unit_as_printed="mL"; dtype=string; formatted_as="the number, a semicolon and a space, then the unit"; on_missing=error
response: 125; mL
